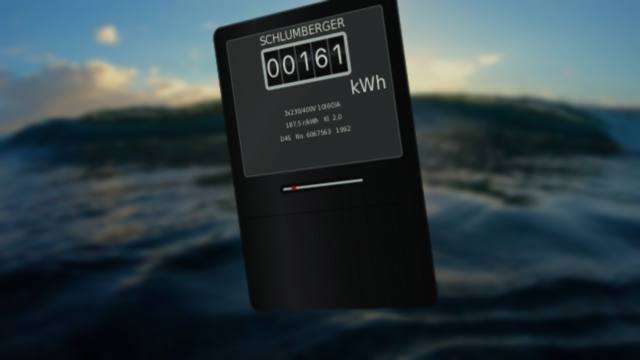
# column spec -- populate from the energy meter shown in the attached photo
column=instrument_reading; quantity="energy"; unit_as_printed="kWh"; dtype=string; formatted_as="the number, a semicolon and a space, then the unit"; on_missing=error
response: 161; kWh
